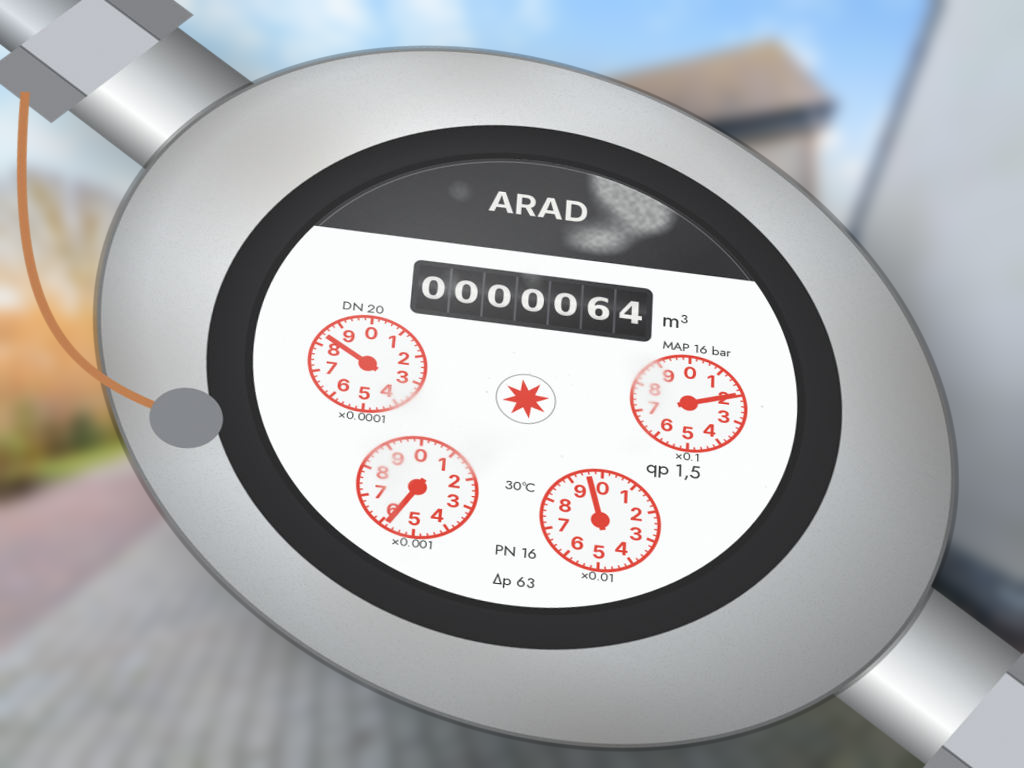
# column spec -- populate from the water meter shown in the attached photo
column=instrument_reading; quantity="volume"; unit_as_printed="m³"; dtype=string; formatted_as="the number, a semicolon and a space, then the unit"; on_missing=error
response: 64.1958; m³
